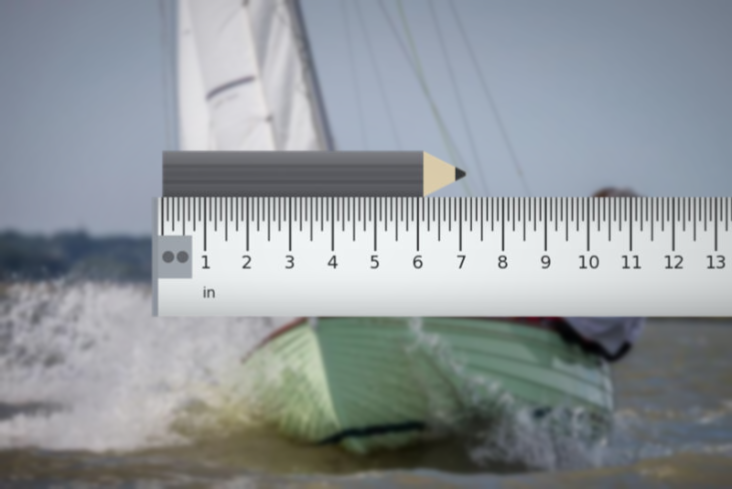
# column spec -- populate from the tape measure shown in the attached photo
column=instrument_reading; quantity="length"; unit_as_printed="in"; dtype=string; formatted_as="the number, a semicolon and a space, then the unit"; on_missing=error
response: 7.125; in
